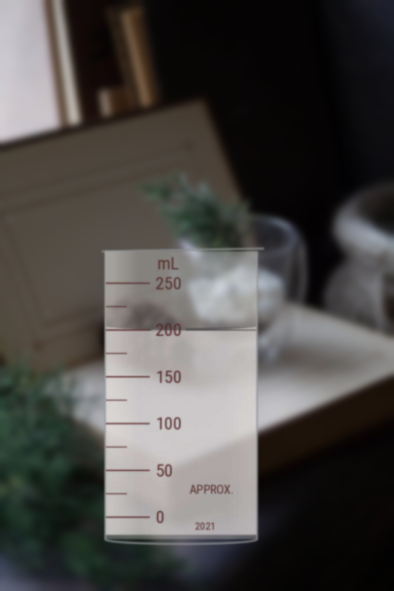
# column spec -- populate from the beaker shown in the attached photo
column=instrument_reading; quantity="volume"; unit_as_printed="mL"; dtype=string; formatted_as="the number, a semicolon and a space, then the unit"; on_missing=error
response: 200; mL
